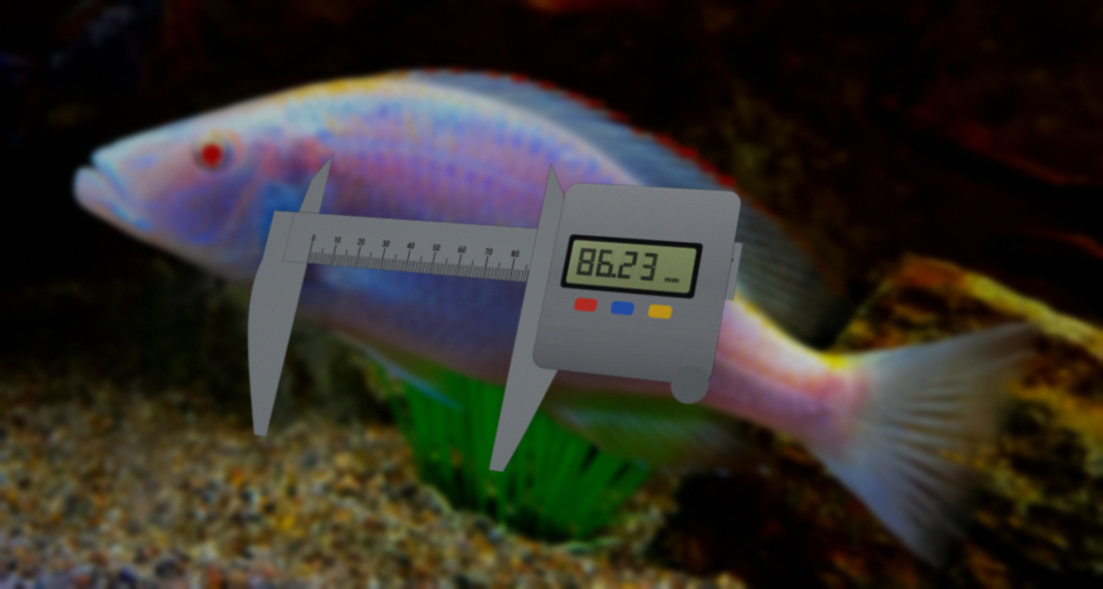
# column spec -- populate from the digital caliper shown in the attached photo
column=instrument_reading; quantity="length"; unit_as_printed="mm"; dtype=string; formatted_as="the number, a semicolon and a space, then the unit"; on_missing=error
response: 86.23; mm
